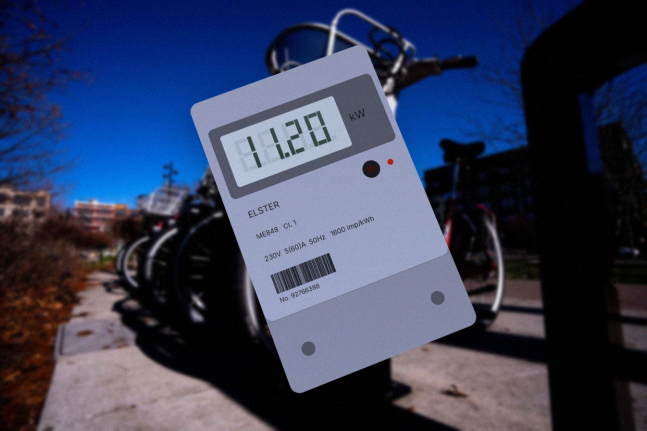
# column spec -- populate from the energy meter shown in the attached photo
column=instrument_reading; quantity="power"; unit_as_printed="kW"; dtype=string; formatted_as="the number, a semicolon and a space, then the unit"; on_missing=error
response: 11.20; kW
